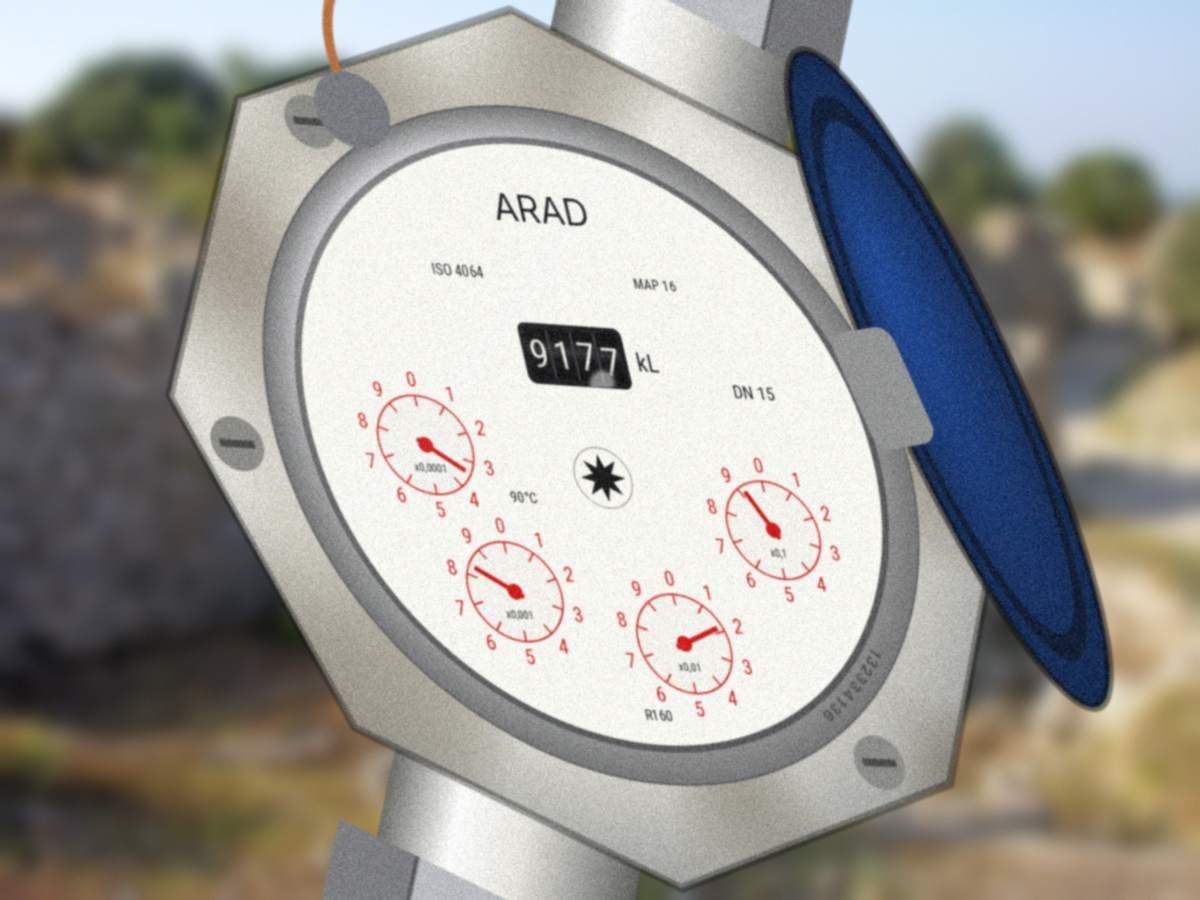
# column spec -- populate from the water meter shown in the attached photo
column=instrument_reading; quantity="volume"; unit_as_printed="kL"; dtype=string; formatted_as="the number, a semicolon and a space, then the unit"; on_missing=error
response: 9176.9183; kL
